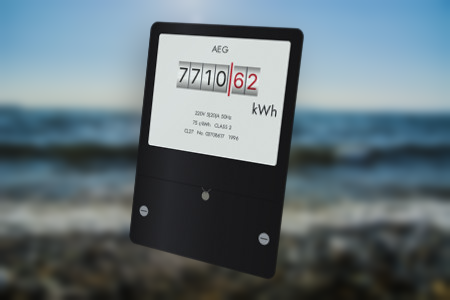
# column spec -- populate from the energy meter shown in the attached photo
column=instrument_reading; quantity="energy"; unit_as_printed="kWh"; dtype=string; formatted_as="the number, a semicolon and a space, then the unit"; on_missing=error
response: 7710.62; kWh
